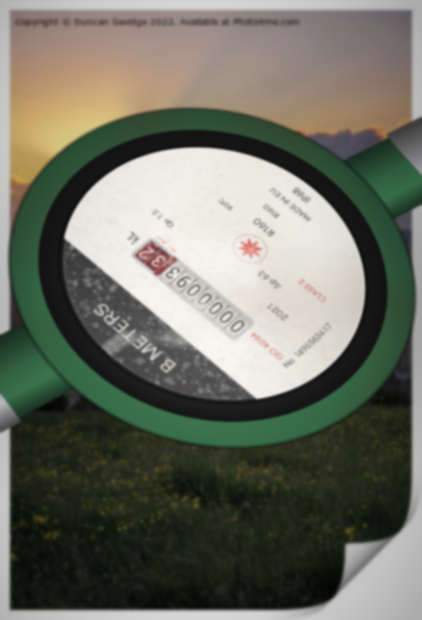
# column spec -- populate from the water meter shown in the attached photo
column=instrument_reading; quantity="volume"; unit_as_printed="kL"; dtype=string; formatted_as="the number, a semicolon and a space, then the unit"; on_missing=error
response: 93.32; kL
